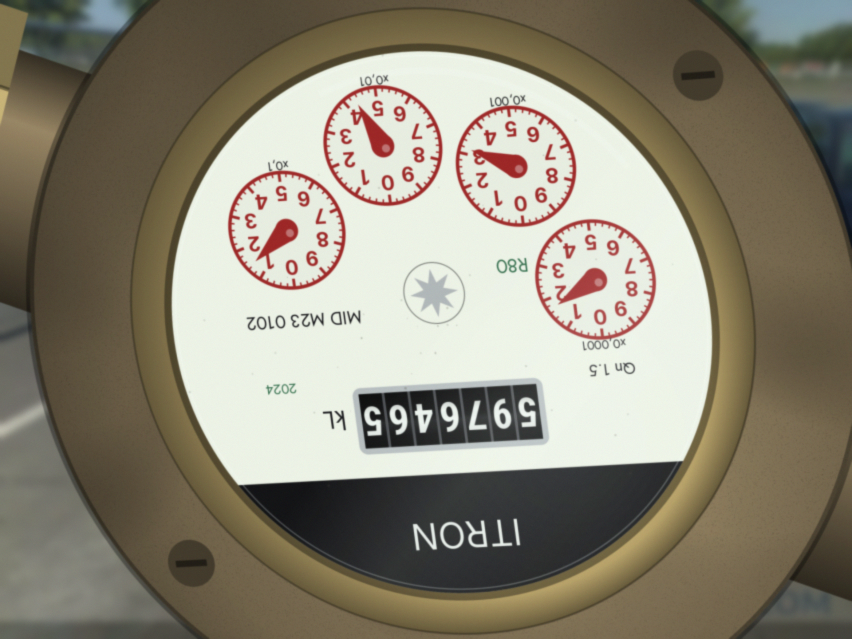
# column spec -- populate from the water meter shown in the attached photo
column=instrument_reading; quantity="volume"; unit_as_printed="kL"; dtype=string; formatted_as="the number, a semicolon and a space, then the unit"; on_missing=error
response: 5976465.1431; kL
